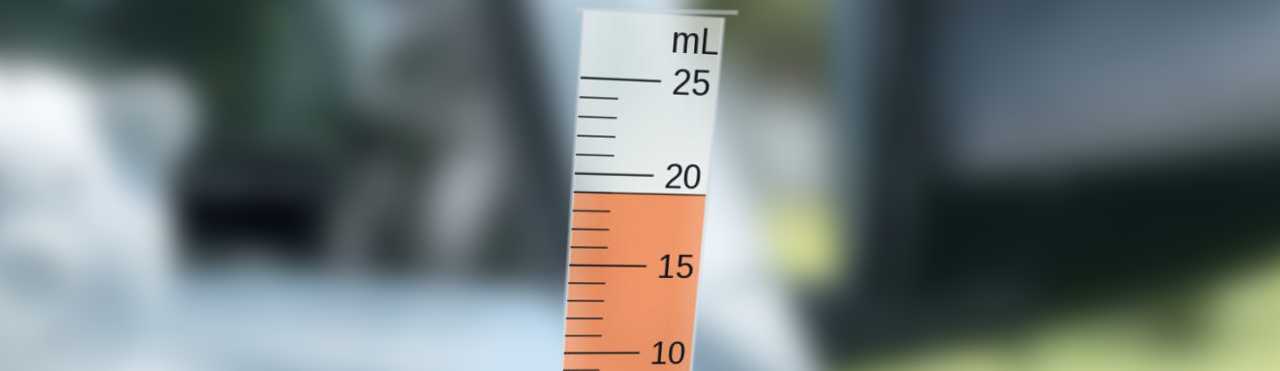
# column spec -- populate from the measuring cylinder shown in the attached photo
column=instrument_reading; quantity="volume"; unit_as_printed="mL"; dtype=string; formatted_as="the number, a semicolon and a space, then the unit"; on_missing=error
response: 19; mL
